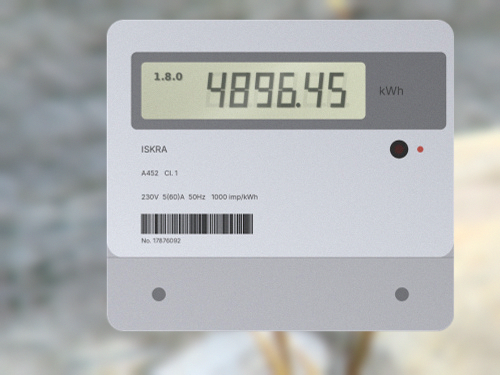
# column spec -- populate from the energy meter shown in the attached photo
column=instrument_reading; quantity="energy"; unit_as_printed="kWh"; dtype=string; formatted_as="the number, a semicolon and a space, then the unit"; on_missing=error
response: 4896.45; kWh
